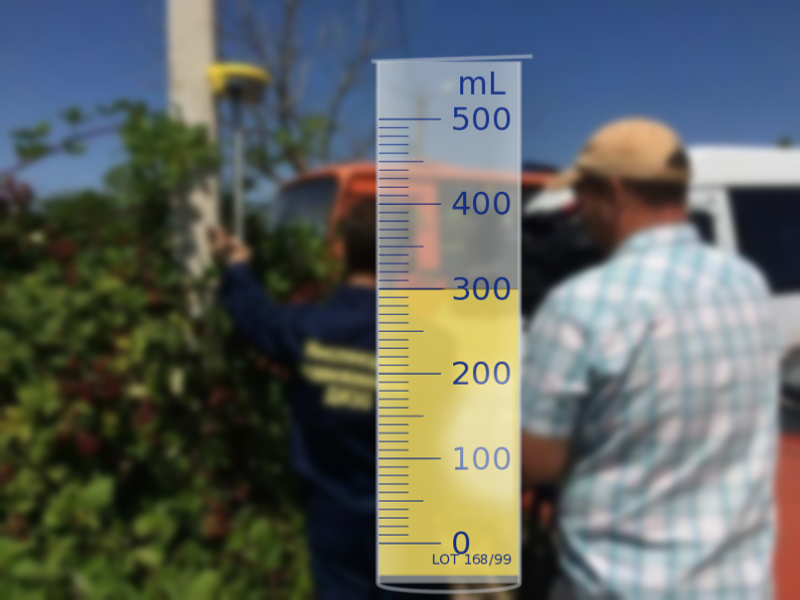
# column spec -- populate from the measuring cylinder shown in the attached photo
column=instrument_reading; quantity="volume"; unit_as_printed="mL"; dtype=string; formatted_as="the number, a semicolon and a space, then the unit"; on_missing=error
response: 300; mL
